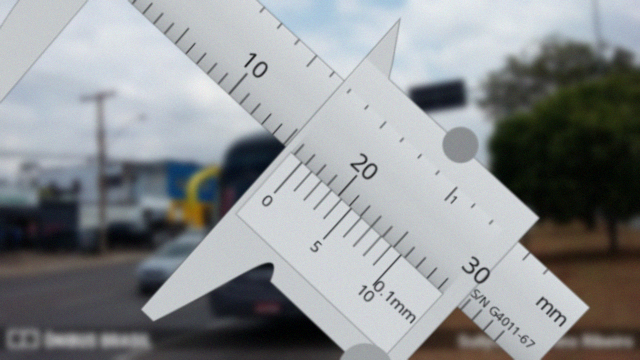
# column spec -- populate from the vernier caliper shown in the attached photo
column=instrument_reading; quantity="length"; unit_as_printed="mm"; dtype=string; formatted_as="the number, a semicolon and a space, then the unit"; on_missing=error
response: 16.7; mm
